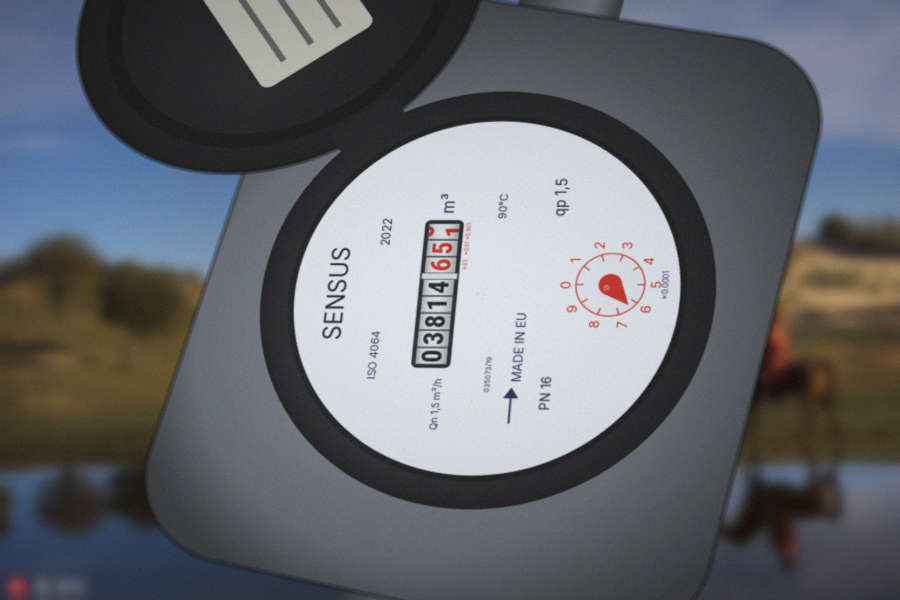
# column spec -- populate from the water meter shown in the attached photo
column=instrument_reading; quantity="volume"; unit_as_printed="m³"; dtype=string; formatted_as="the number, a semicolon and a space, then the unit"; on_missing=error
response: 3814.6506; m³
